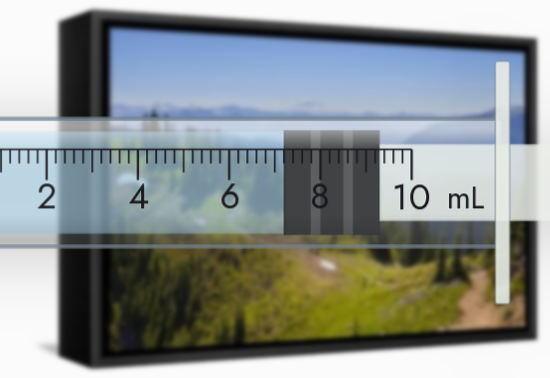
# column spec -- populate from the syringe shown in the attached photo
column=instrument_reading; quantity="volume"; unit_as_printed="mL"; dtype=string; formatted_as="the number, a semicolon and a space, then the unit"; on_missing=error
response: 7.2; mL
